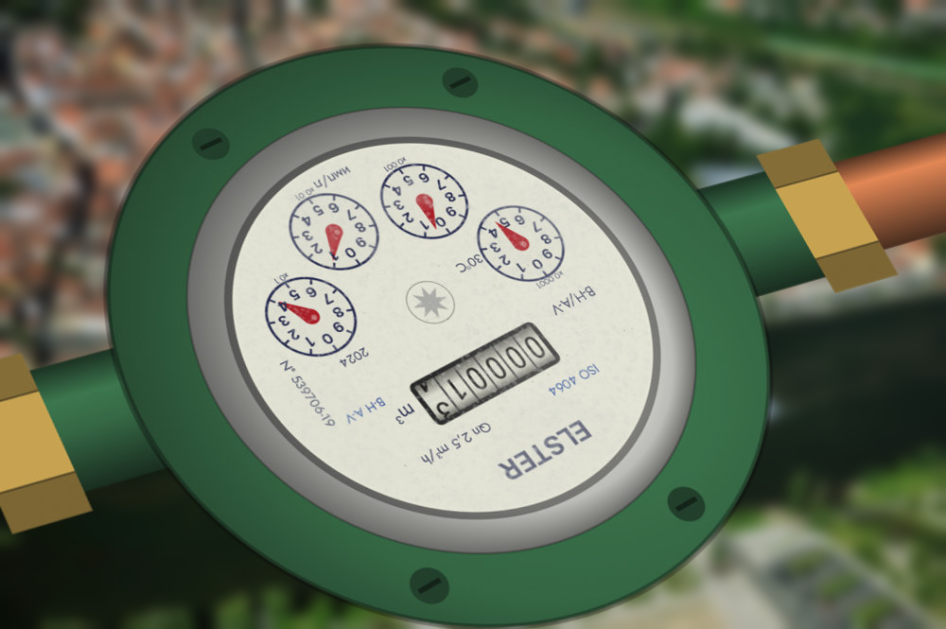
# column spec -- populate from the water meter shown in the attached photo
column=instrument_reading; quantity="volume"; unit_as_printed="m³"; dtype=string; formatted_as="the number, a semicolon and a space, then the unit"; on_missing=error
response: 13.4104; m³
